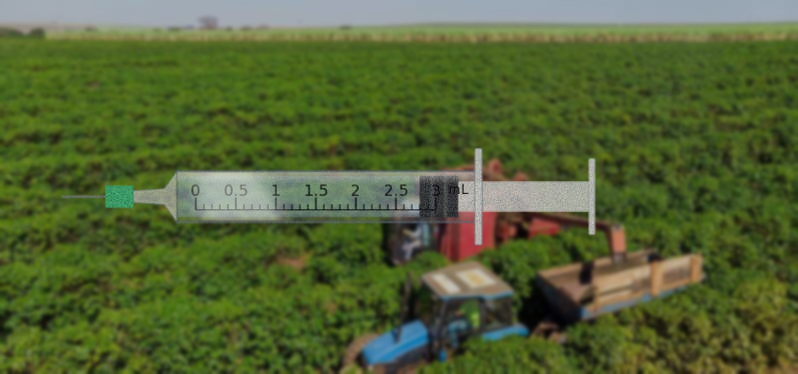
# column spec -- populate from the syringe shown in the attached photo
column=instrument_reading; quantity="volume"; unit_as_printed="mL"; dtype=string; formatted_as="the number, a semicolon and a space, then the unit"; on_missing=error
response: 2.8; mL
